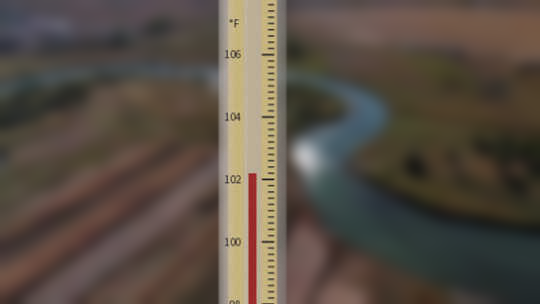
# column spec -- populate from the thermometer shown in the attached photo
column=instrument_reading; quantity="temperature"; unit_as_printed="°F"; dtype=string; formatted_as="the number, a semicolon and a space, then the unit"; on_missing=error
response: 102.2; °F
